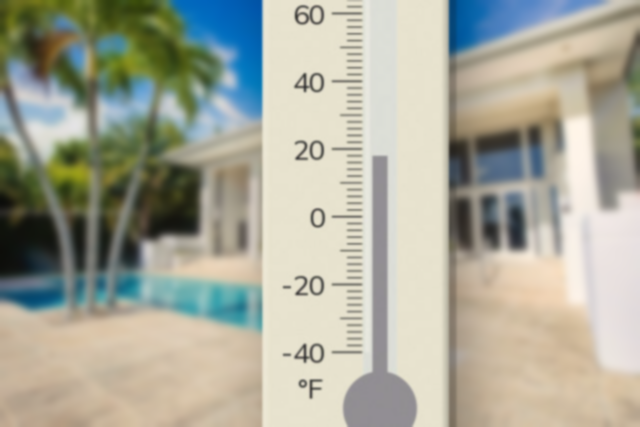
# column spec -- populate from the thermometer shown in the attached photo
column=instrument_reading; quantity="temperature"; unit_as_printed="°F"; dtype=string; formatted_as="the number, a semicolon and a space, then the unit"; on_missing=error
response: 18; °F
